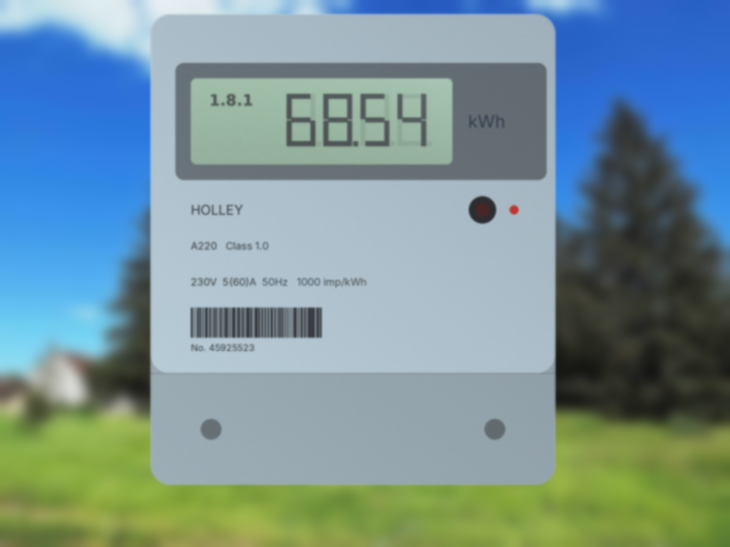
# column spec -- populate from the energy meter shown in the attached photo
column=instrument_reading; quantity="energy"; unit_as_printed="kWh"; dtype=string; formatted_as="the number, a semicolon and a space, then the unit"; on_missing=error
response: 68.54; kWh
